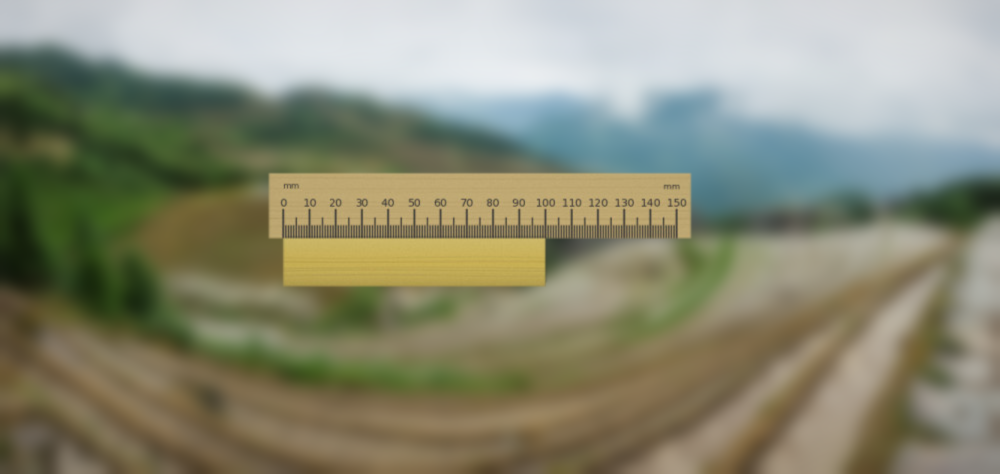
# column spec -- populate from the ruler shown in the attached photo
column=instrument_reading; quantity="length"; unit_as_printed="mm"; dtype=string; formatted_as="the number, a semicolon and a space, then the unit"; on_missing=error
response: 100; mm
